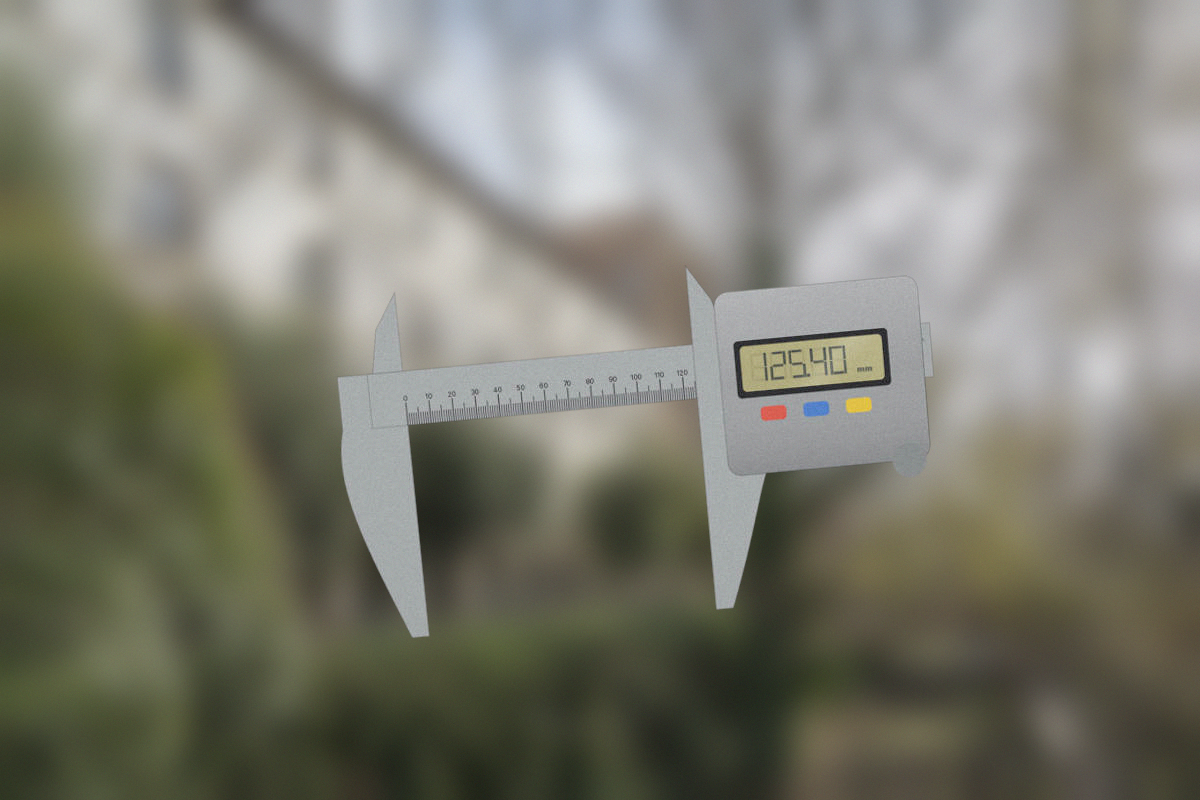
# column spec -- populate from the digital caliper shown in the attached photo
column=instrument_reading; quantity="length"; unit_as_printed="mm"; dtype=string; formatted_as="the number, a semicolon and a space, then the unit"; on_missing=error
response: 125.40; mm
